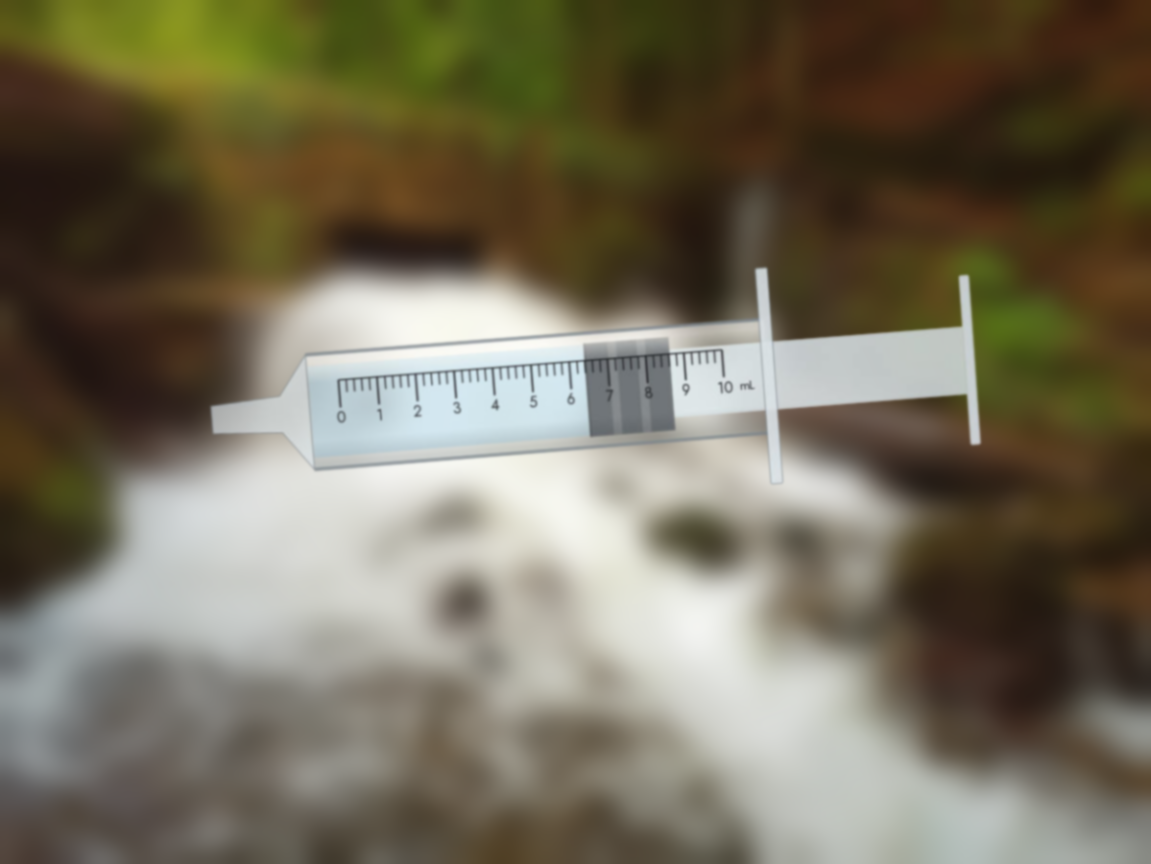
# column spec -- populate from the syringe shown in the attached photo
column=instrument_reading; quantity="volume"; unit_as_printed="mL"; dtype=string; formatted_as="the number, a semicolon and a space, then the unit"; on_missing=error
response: 6.4; mL
